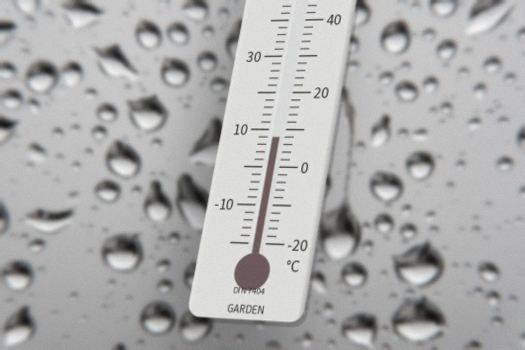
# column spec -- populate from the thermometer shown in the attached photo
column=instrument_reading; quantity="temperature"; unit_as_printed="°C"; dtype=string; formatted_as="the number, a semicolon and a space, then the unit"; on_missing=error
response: 8; °C
